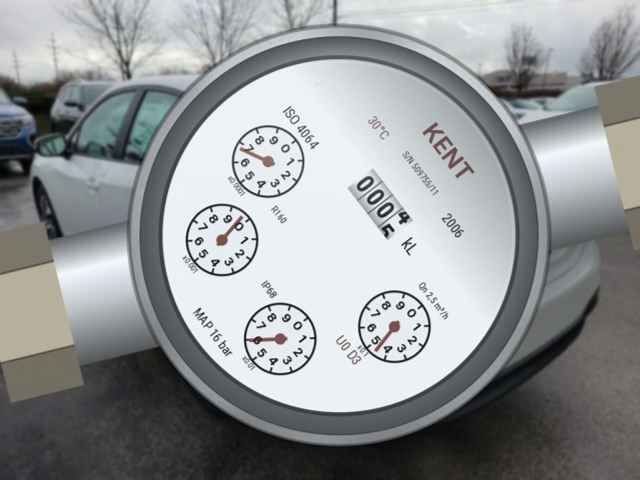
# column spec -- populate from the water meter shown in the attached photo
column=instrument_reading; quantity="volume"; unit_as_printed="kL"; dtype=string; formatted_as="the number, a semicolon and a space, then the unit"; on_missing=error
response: 4.4596; kL
